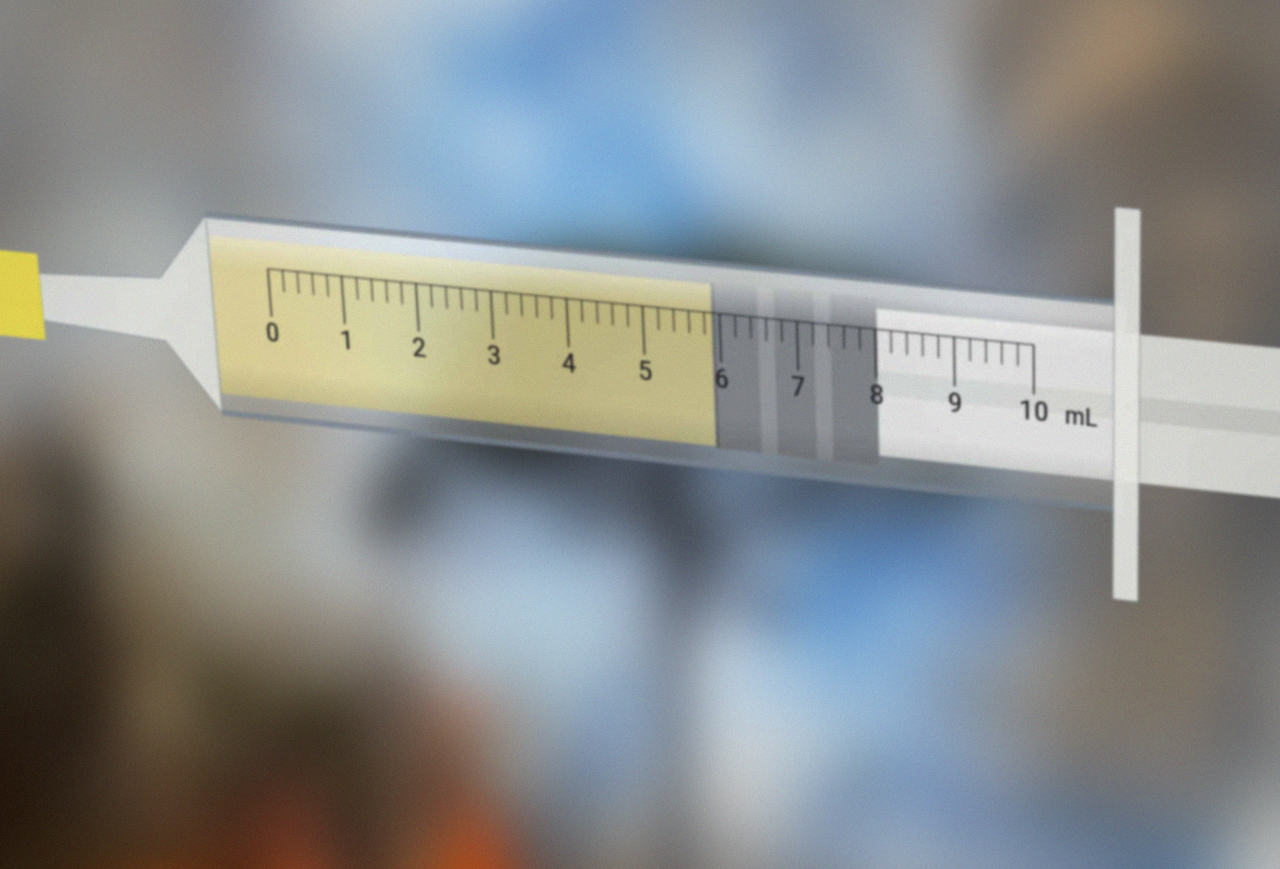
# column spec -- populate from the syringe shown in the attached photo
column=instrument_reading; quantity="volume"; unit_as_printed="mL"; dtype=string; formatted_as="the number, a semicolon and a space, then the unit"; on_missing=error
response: 5.9; mL
